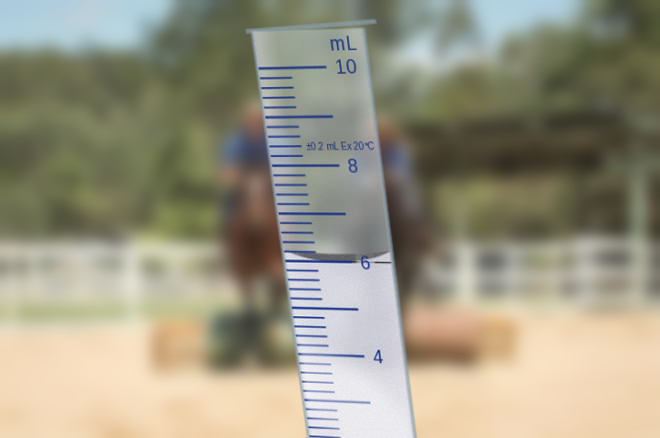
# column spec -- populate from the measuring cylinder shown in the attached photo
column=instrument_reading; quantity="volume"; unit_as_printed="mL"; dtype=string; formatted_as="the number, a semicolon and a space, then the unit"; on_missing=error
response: 6; mL
